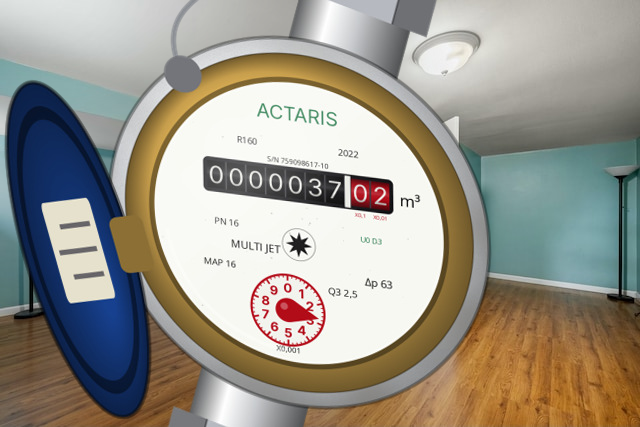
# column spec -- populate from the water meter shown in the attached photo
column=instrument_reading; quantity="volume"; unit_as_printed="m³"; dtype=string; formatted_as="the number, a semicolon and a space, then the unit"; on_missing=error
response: 37.022; m³
